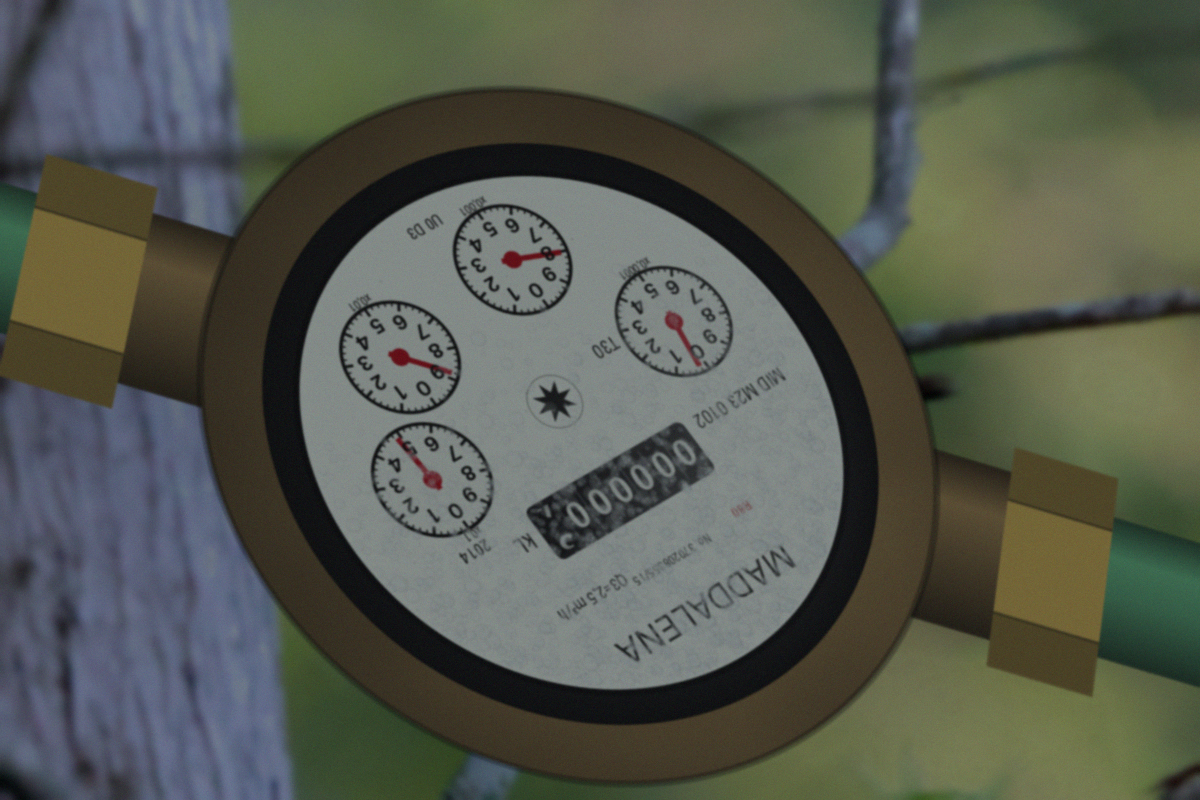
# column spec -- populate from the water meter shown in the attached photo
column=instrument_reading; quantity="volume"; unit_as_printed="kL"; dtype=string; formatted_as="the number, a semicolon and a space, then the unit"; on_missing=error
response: 3.4880; kL
